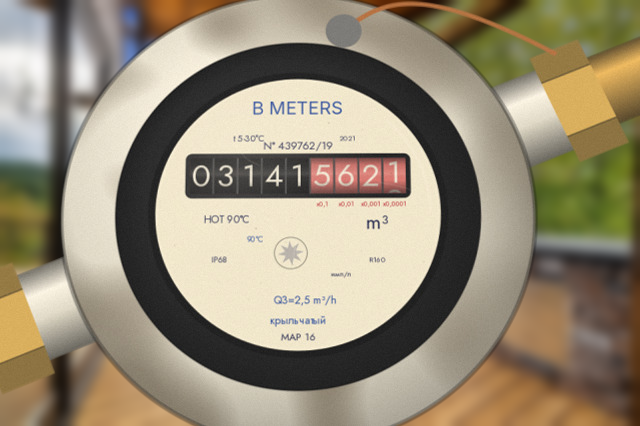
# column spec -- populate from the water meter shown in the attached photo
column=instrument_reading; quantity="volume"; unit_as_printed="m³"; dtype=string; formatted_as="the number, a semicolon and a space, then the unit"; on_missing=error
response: 3141.5621; m³
